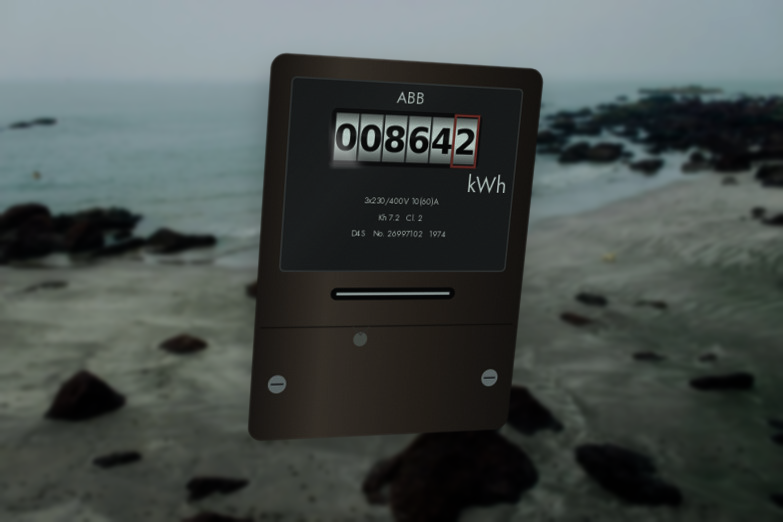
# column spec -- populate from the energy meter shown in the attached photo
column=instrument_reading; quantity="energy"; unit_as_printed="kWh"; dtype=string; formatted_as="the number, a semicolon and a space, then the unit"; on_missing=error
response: 864.2; kWh
